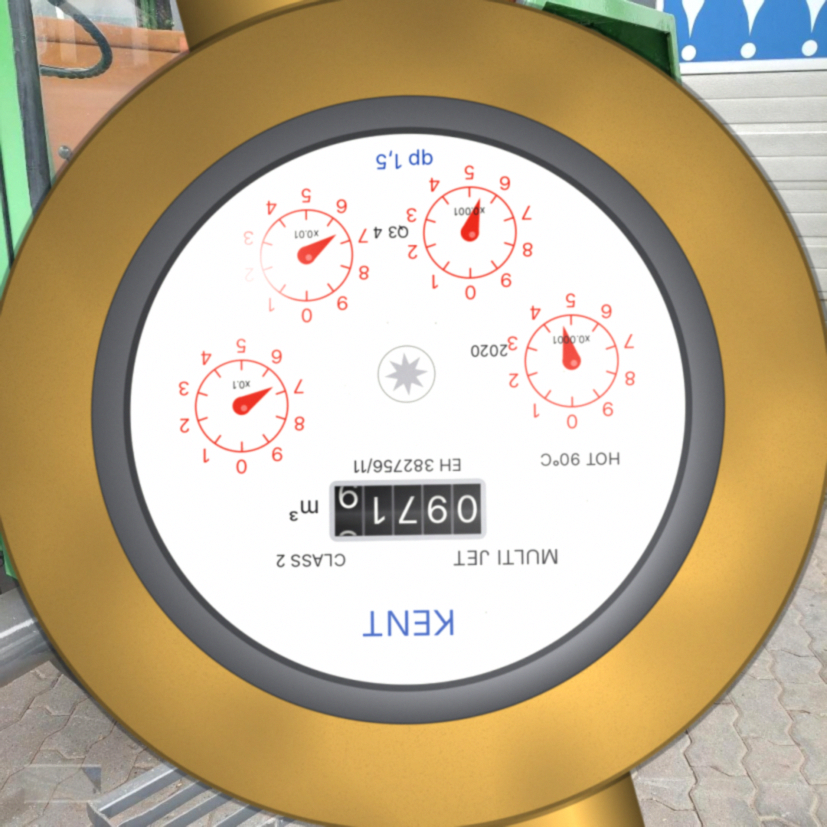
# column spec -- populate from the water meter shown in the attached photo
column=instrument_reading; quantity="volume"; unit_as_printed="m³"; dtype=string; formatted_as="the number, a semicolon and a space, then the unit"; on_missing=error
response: 9718.6654; m³
